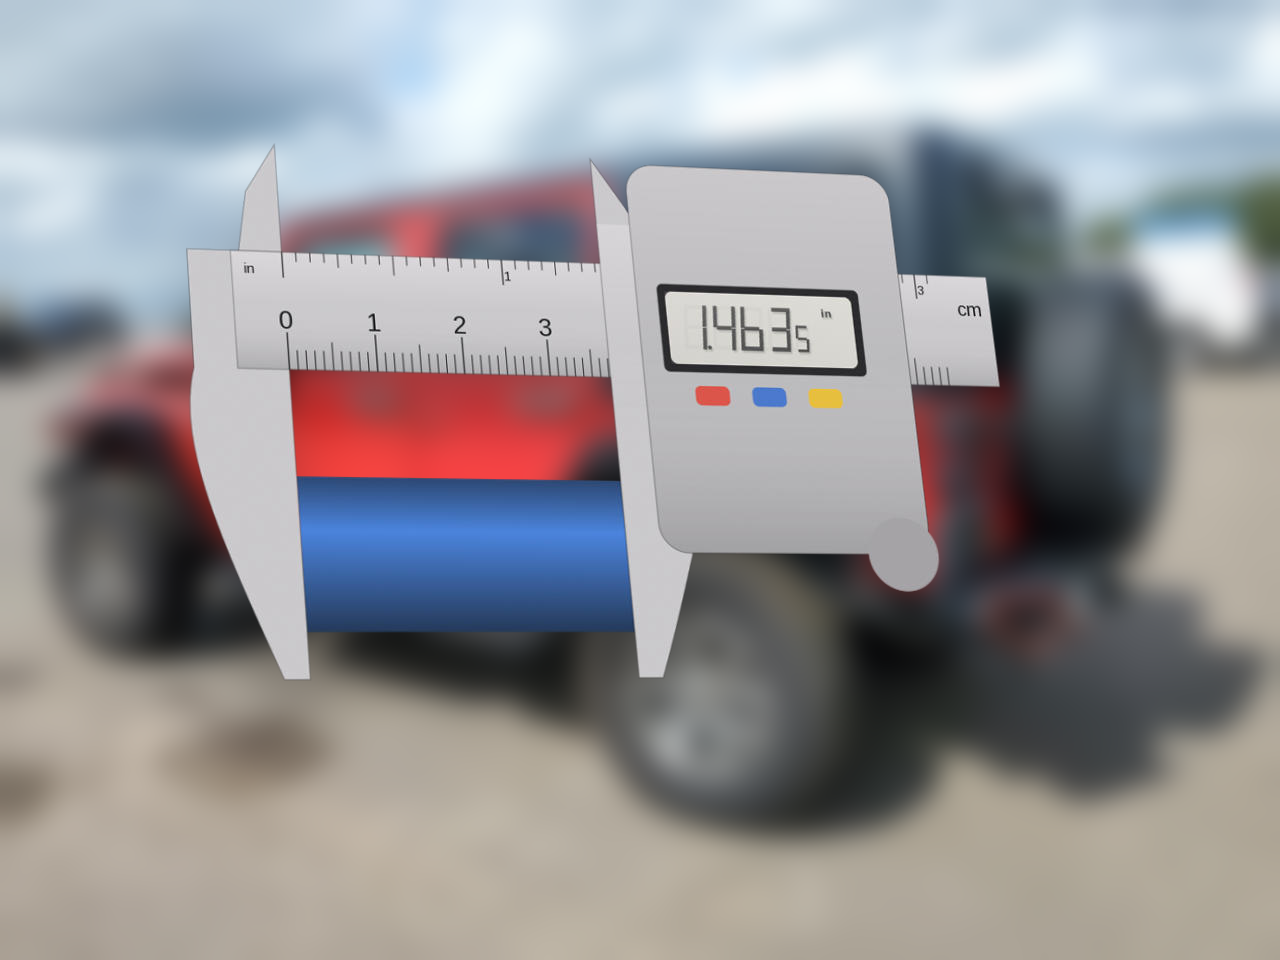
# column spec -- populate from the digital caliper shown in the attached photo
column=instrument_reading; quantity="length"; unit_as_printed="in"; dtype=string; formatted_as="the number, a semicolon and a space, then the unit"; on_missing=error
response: 1.4635; in
